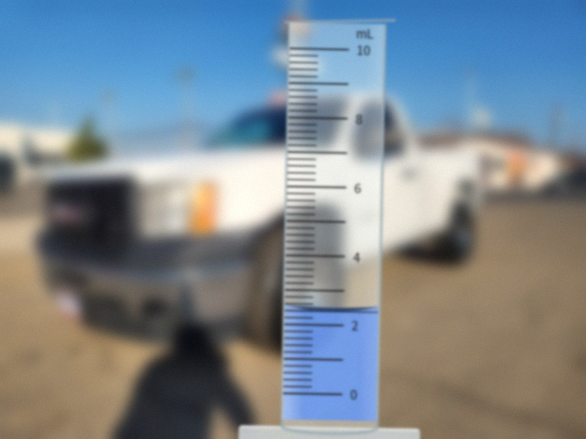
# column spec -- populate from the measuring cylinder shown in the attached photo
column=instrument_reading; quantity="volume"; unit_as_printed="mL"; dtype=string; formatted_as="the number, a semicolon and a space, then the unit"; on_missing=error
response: 2.4; mL
